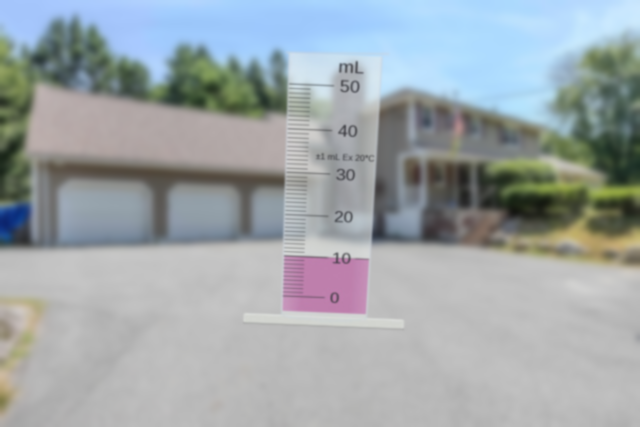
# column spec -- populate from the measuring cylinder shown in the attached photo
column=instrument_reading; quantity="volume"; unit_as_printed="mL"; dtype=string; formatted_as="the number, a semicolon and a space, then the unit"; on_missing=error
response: 10; mL
